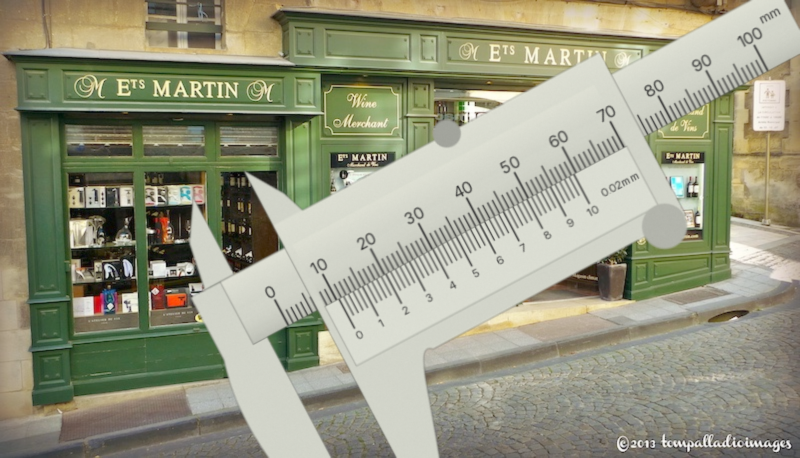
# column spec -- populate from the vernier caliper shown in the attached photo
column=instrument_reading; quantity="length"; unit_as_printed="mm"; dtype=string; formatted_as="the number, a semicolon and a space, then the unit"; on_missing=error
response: 10.5; mm
